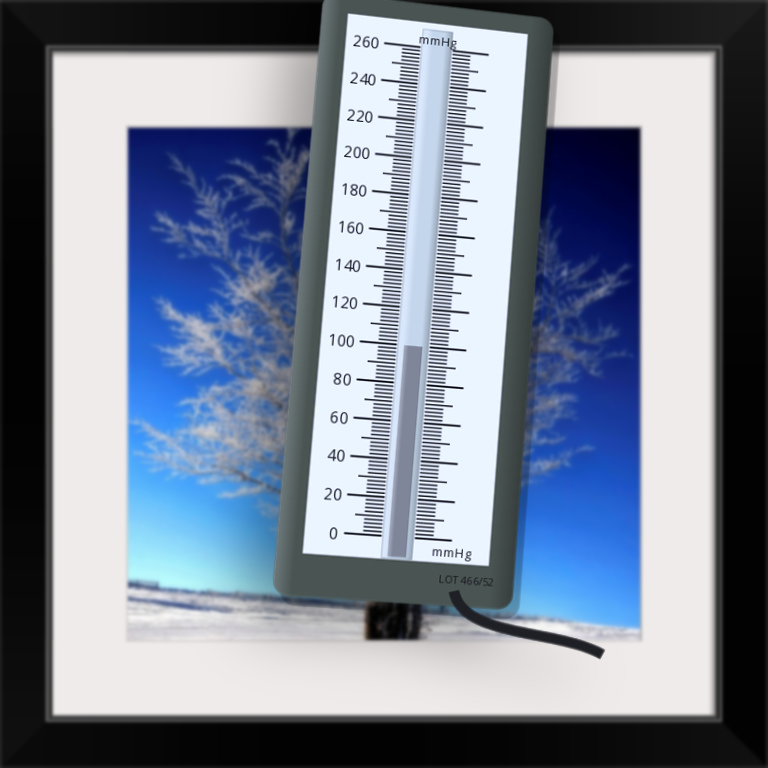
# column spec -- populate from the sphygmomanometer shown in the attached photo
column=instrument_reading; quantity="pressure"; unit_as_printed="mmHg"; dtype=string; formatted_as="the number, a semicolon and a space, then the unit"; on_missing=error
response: 100; mmHg
